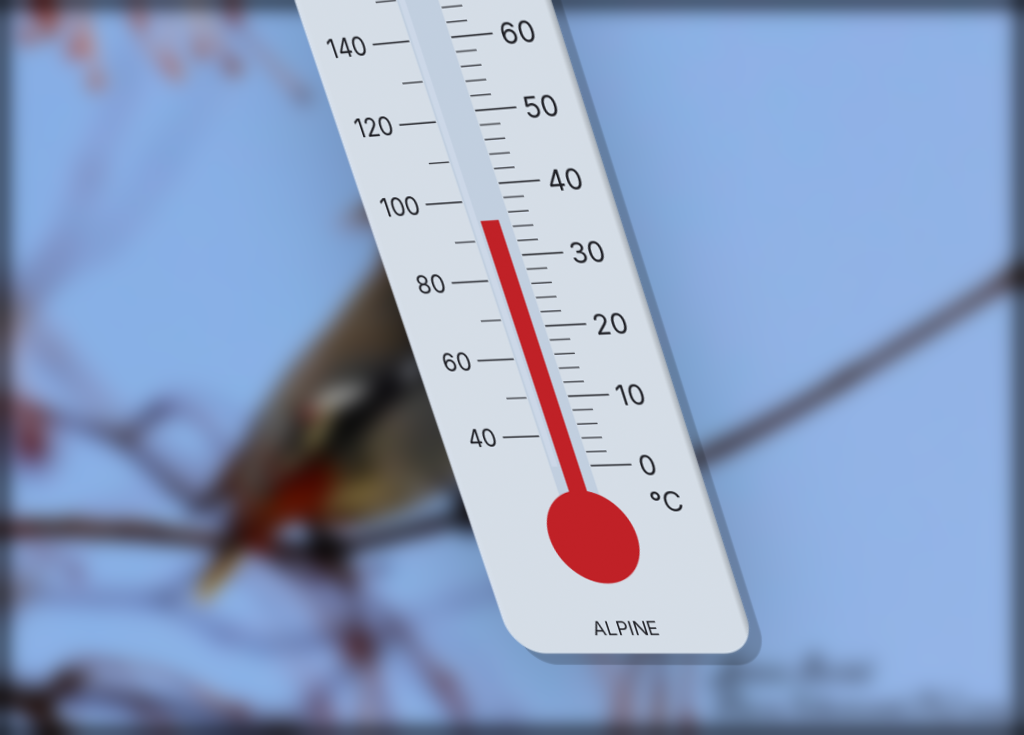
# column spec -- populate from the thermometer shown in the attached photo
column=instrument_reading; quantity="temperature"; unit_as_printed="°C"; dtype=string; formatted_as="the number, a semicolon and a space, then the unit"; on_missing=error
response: 35; °C
